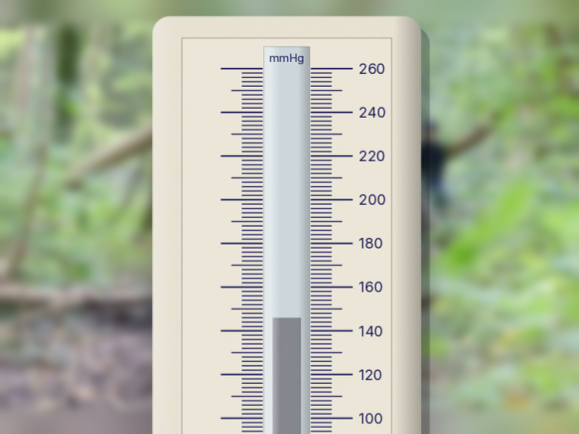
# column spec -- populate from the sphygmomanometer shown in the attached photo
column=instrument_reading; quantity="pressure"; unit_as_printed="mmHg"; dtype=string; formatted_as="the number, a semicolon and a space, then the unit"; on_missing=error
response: 146; mmHg
